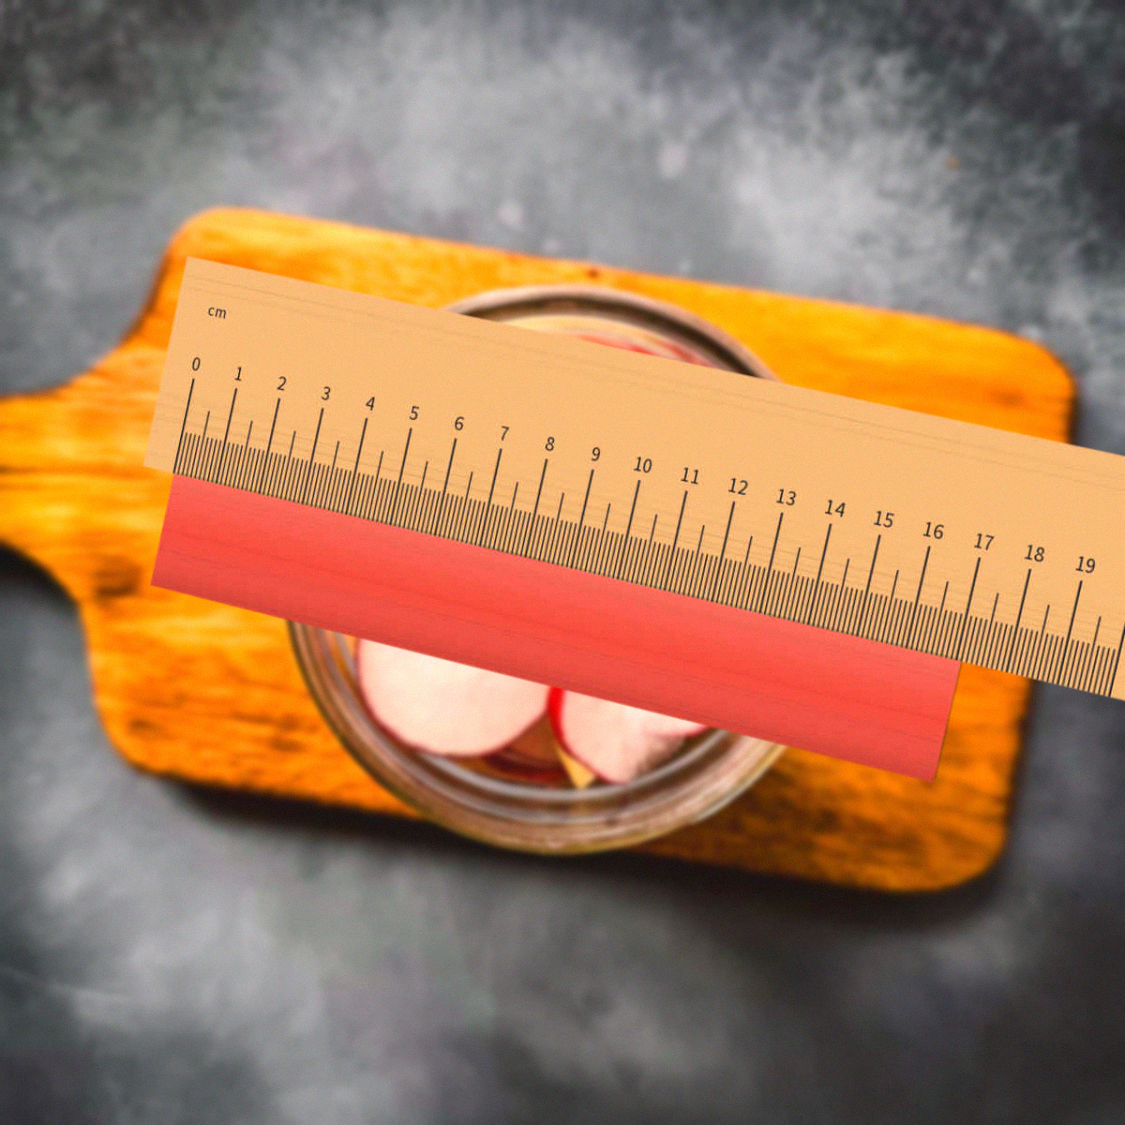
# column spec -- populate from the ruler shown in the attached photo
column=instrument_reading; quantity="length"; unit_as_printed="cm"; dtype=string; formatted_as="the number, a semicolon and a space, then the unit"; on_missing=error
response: 17.1; cm
